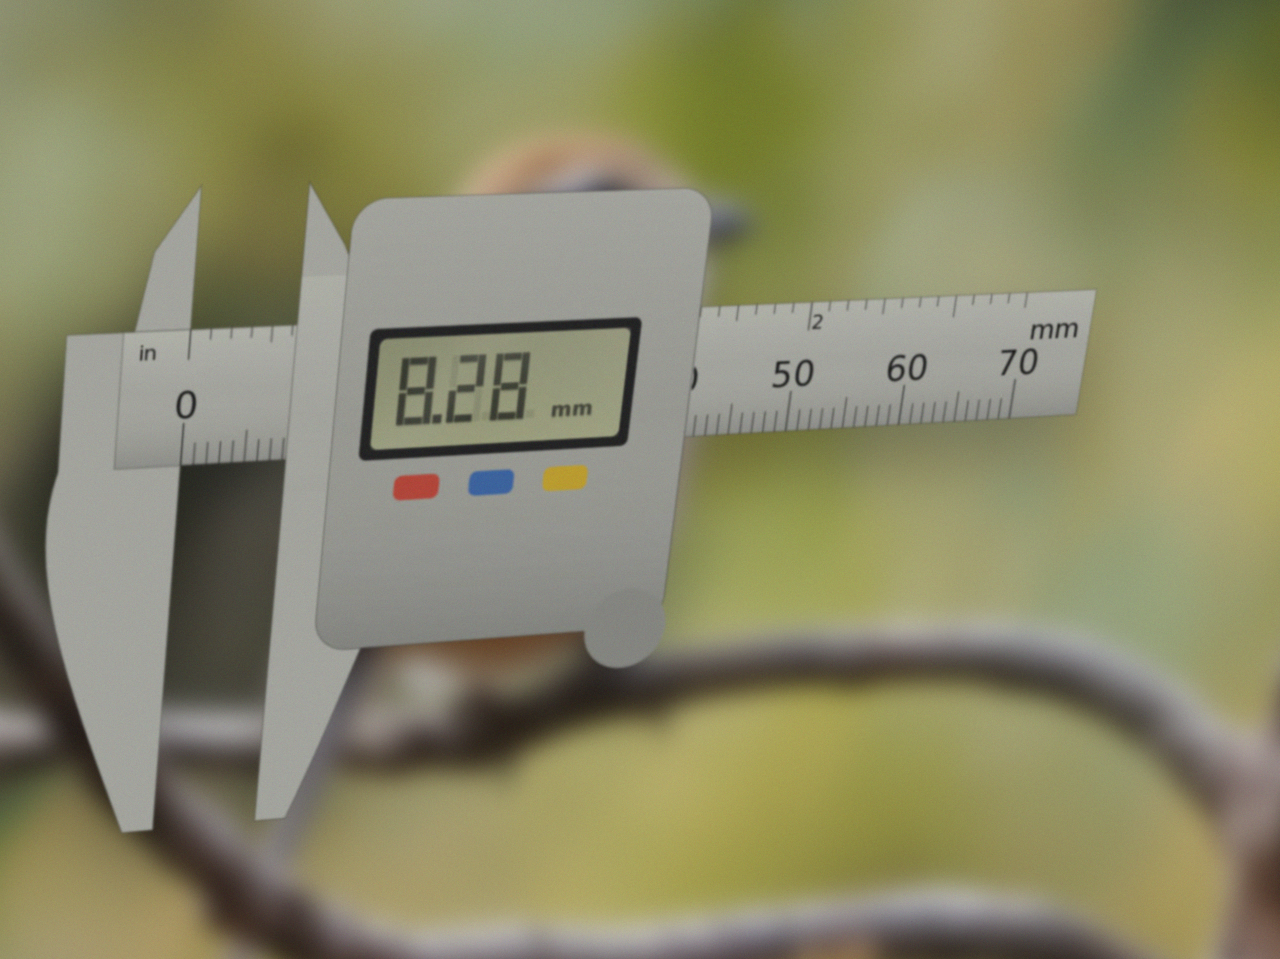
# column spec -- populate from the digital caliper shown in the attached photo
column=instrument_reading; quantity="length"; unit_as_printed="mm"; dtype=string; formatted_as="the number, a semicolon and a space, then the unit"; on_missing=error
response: 8.28; mm
